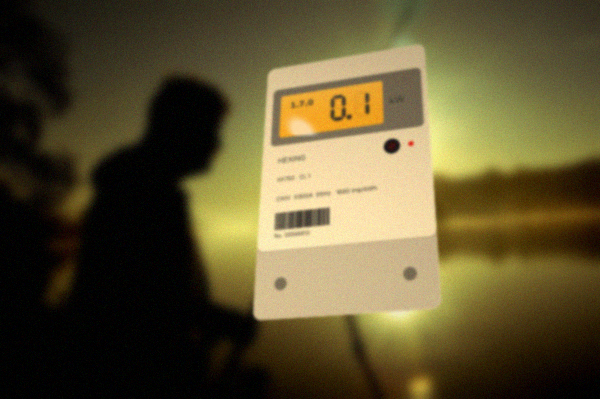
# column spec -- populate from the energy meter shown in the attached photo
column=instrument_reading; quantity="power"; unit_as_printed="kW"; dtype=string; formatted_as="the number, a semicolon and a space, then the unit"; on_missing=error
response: 0.1; kW
